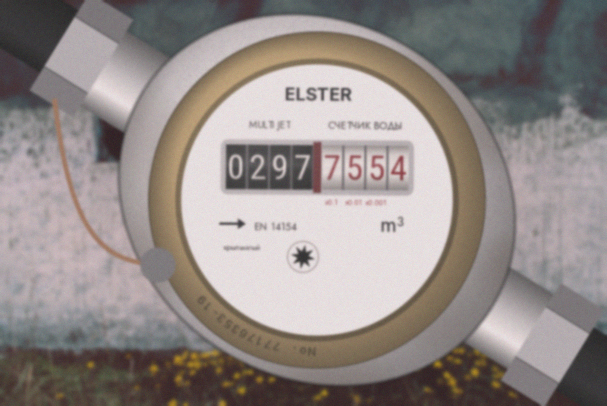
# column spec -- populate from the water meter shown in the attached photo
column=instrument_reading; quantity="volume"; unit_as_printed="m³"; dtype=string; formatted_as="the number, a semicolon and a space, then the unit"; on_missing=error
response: 297.7554; m³
